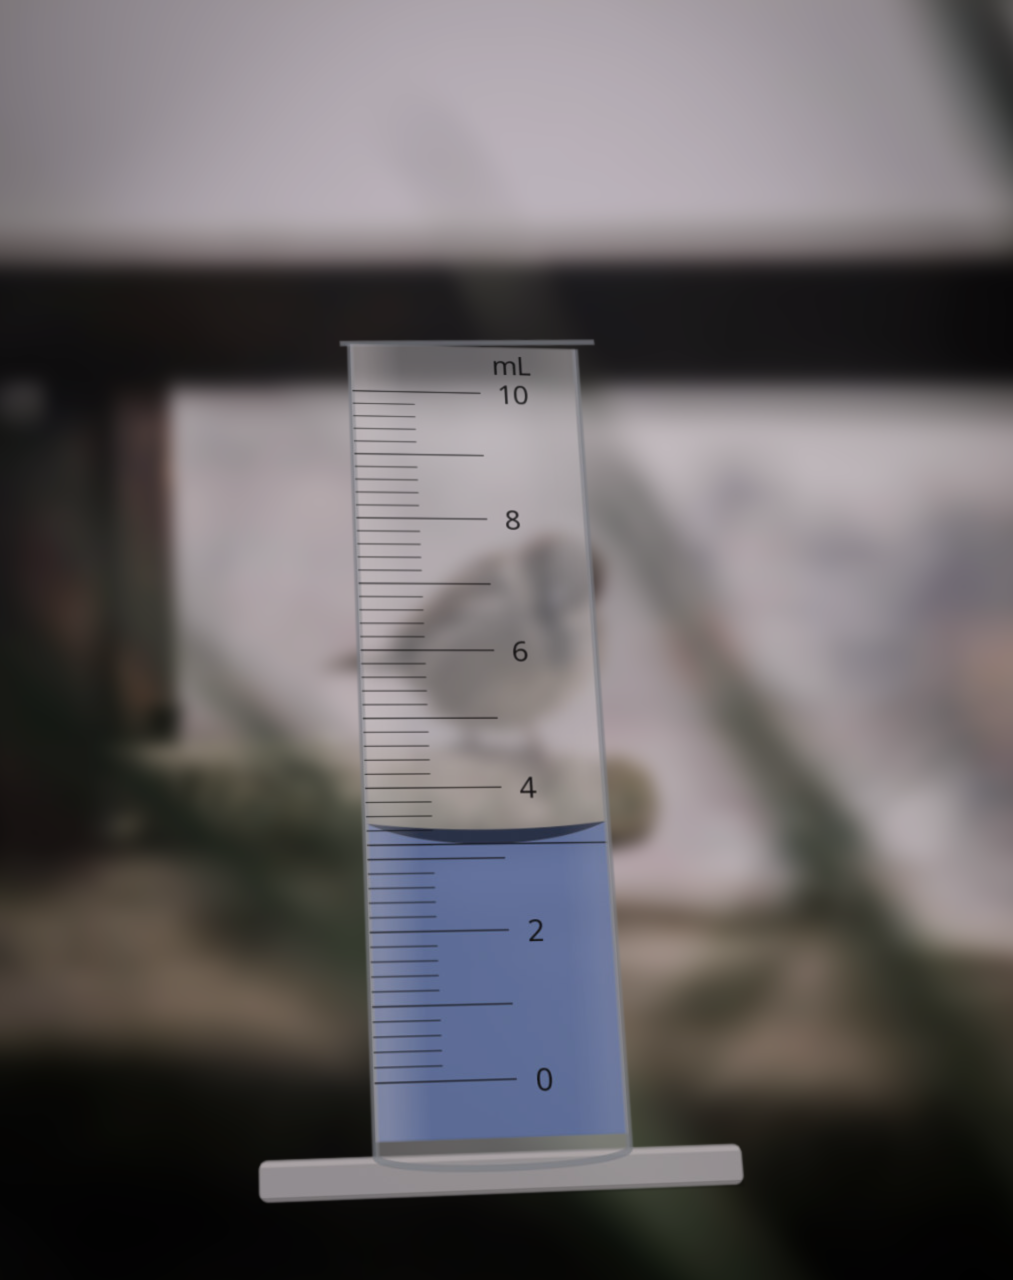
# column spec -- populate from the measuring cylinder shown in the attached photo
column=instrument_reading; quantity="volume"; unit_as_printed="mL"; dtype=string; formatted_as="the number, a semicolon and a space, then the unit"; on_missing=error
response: 3.2; mL
